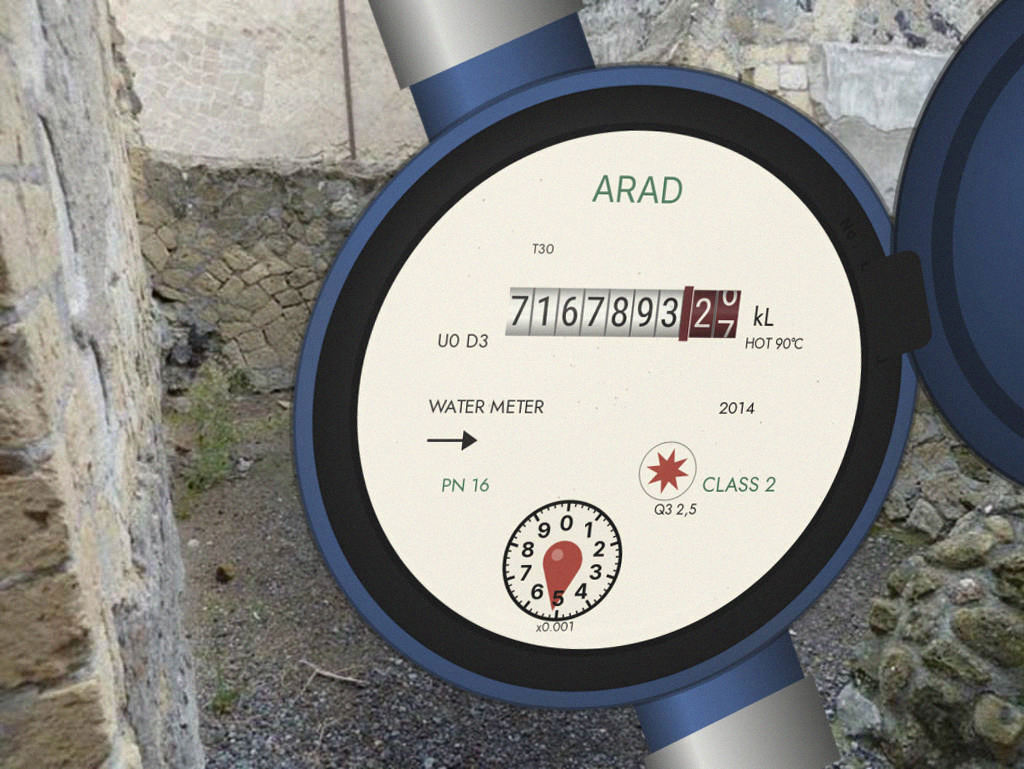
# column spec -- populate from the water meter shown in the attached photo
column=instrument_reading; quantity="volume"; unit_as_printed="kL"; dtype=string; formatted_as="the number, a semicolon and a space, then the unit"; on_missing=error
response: 7167893.265; kL
